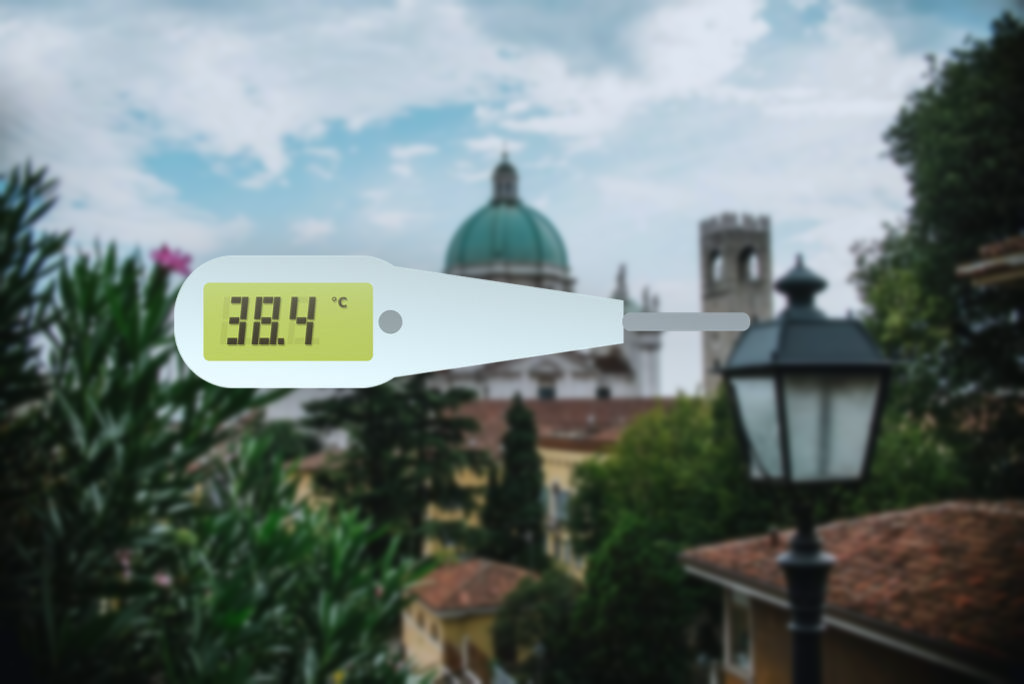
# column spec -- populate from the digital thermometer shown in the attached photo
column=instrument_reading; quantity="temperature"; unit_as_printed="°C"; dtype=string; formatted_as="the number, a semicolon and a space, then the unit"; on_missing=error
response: 38.4; °C
